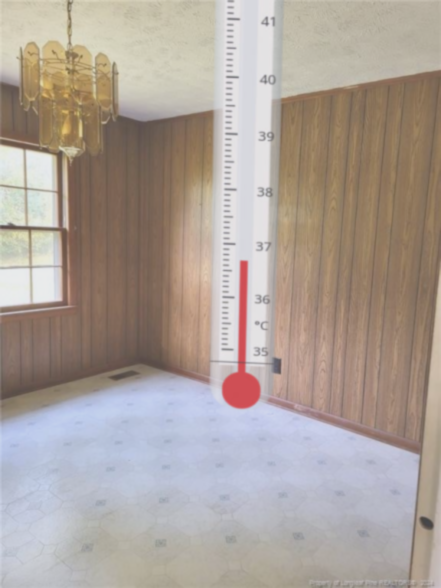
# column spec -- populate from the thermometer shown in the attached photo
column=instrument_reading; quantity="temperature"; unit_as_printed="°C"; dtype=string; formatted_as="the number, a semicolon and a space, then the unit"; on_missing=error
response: 36.7; °C
